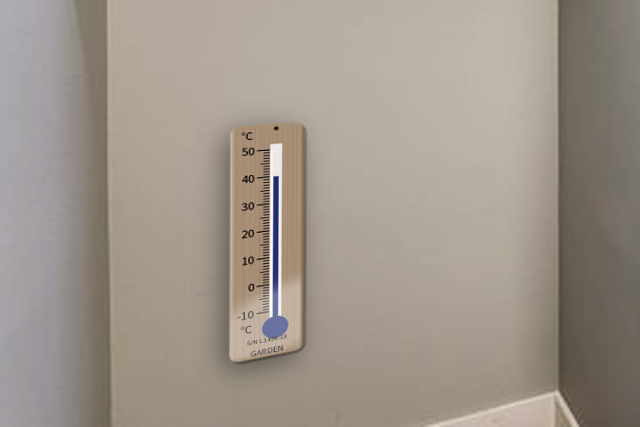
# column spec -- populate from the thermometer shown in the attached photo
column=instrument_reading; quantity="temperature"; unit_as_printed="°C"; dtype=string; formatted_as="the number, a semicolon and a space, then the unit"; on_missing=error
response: 40; °C
